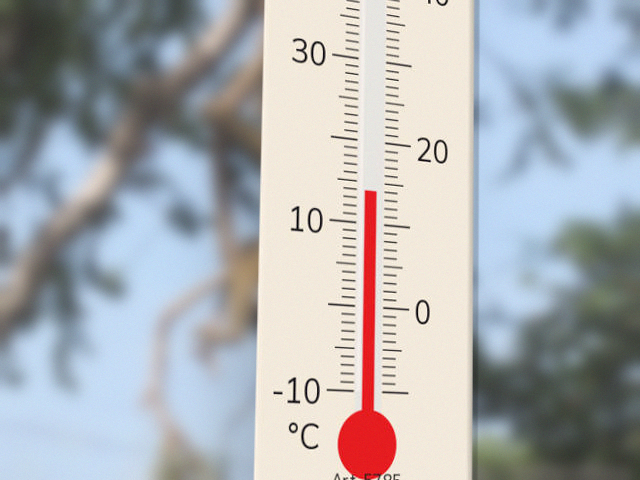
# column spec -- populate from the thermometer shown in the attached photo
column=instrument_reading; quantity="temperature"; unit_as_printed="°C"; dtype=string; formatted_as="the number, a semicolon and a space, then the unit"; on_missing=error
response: 14; °C
